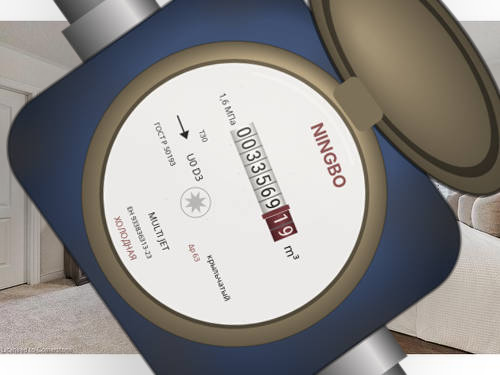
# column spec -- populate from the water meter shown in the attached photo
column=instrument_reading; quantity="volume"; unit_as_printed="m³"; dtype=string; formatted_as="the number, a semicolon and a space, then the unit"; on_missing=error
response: 33569.19; m³
